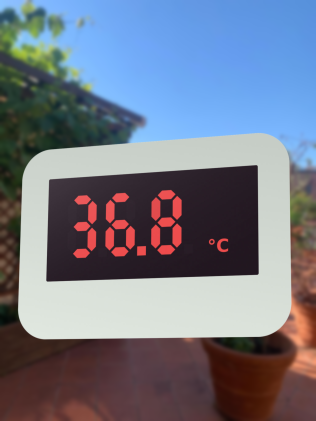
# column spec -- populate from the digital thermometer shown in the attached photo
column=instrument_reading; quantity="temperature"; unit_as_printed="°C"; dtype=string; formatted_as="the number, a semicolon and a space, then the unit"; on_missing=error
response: 36.8; °C
